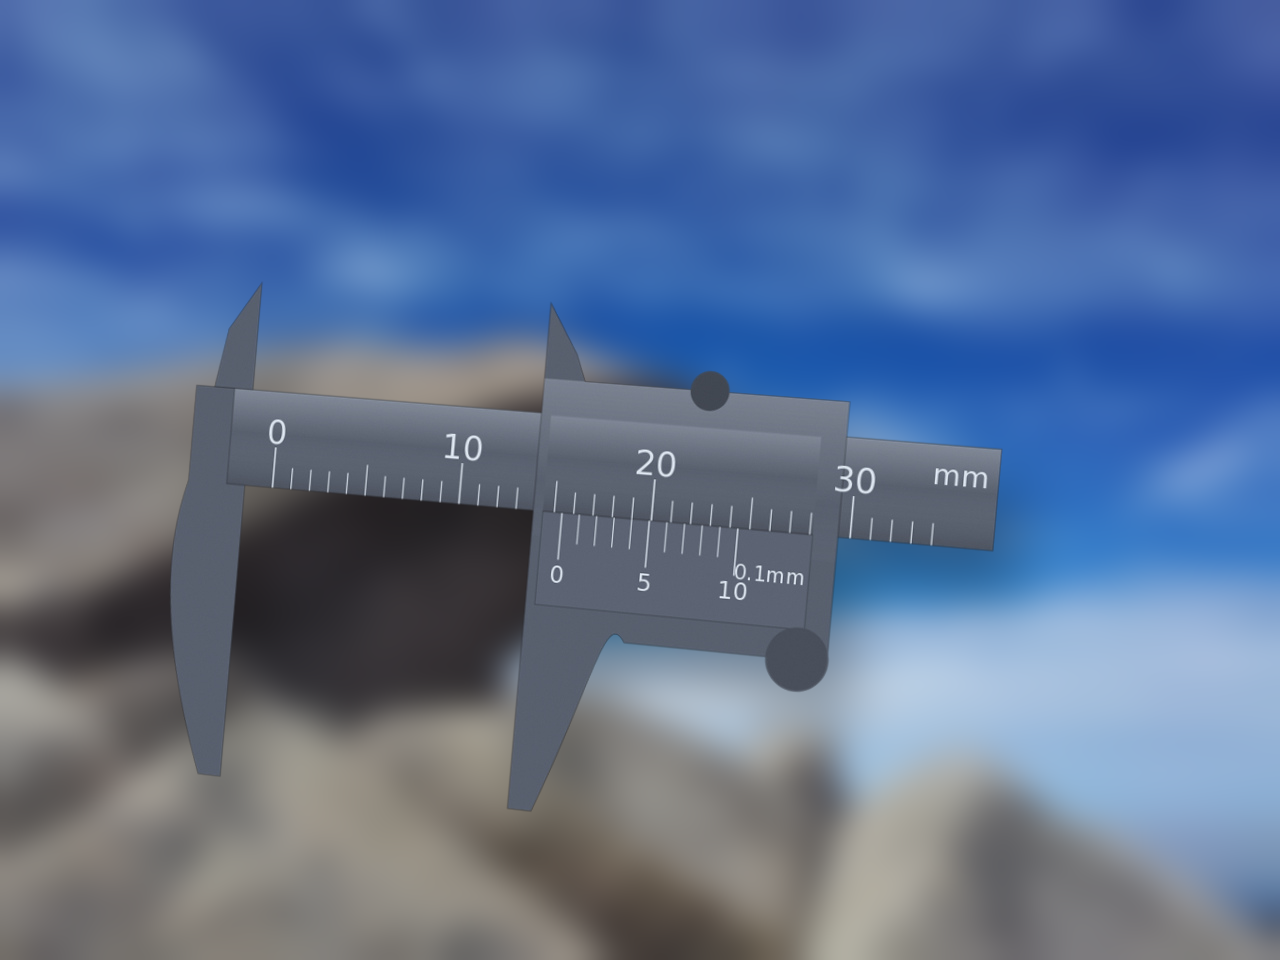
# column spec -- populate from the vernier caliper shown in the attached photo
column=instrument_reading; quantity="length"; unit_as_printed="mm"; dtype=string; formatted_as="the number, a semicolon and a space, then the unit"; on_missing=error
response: 15.4; mm
